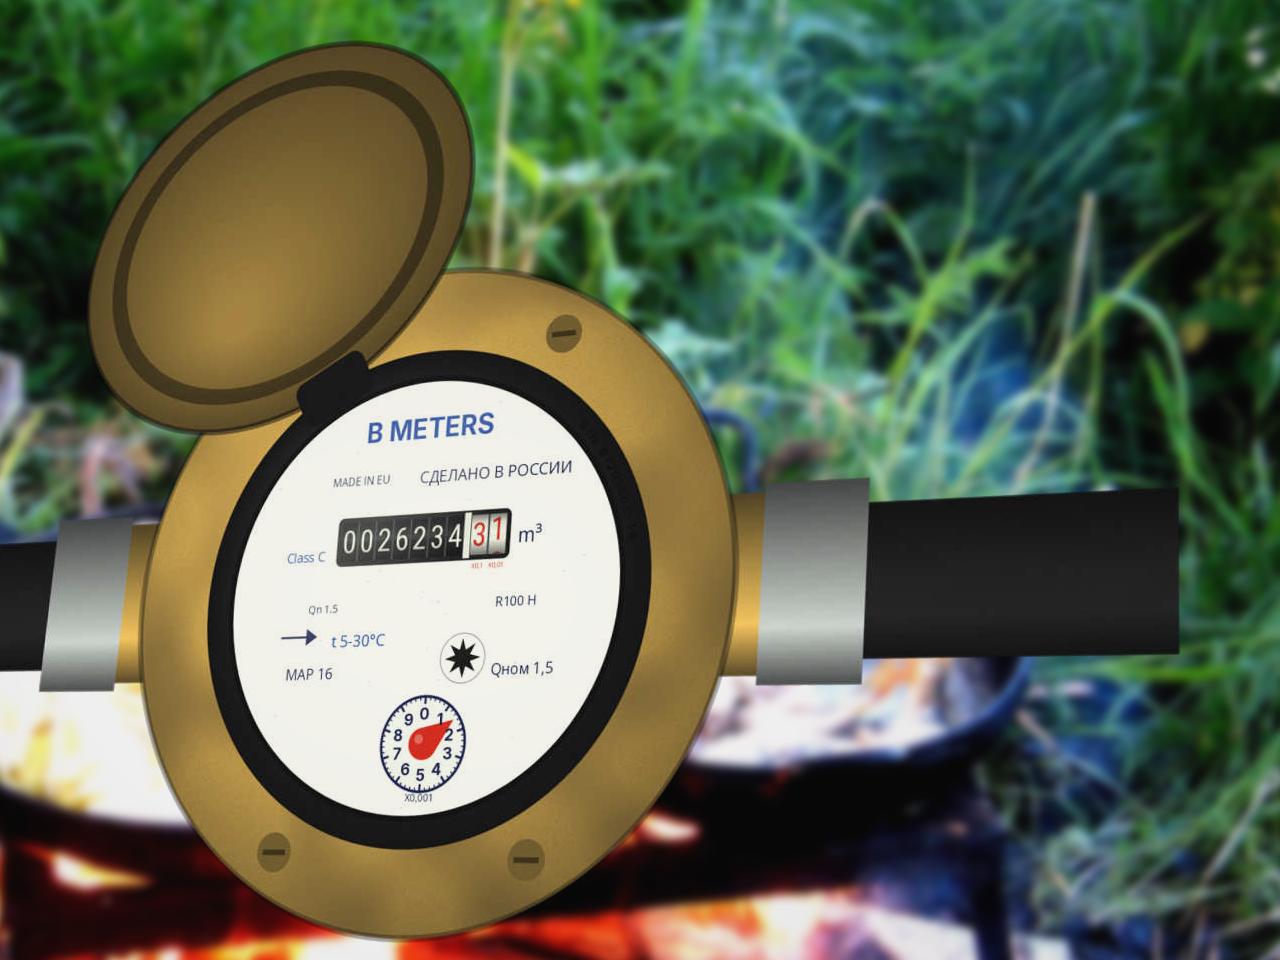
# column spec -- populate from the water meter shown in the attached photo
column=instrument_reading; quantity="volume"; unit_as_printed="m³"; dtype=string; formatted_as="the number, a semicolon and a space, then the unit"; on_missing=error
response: 26234.311; m³
